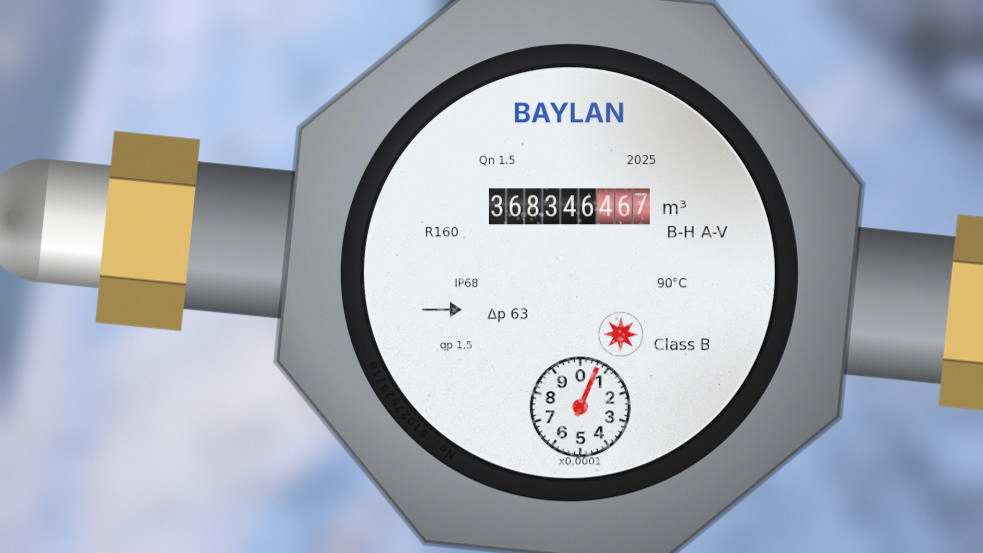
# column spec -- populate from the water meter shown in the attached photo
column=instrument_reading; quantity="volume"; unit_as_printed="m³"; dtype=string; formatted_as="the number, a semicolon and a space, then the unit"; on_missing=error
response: 368346.4670; m³
